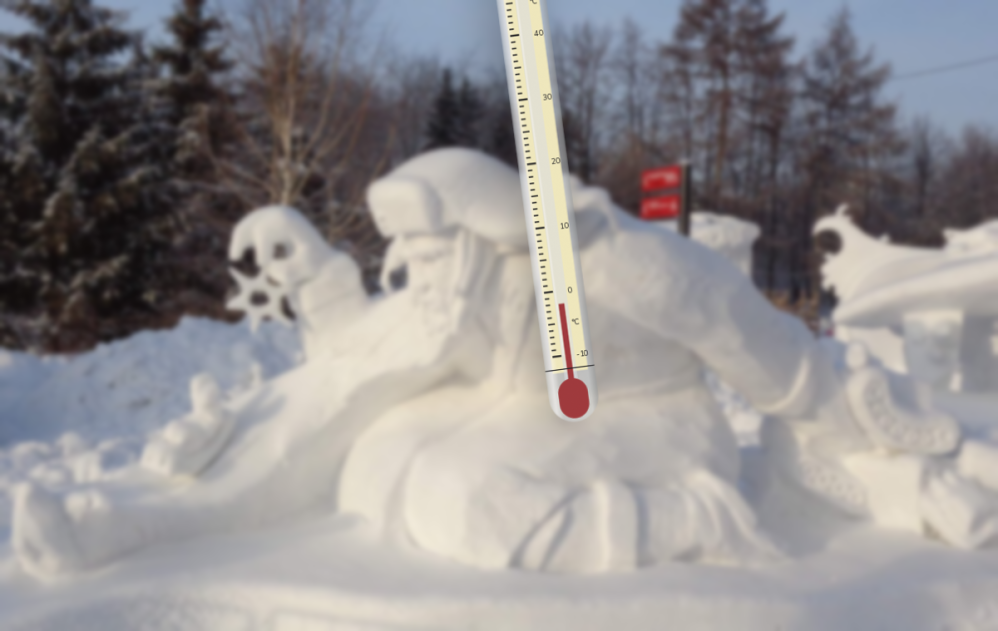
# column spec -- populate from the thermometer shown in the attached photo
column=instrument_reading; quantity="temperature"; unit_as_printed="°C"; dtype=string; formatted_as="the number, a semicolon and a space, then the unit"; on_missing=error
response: -2; °C
